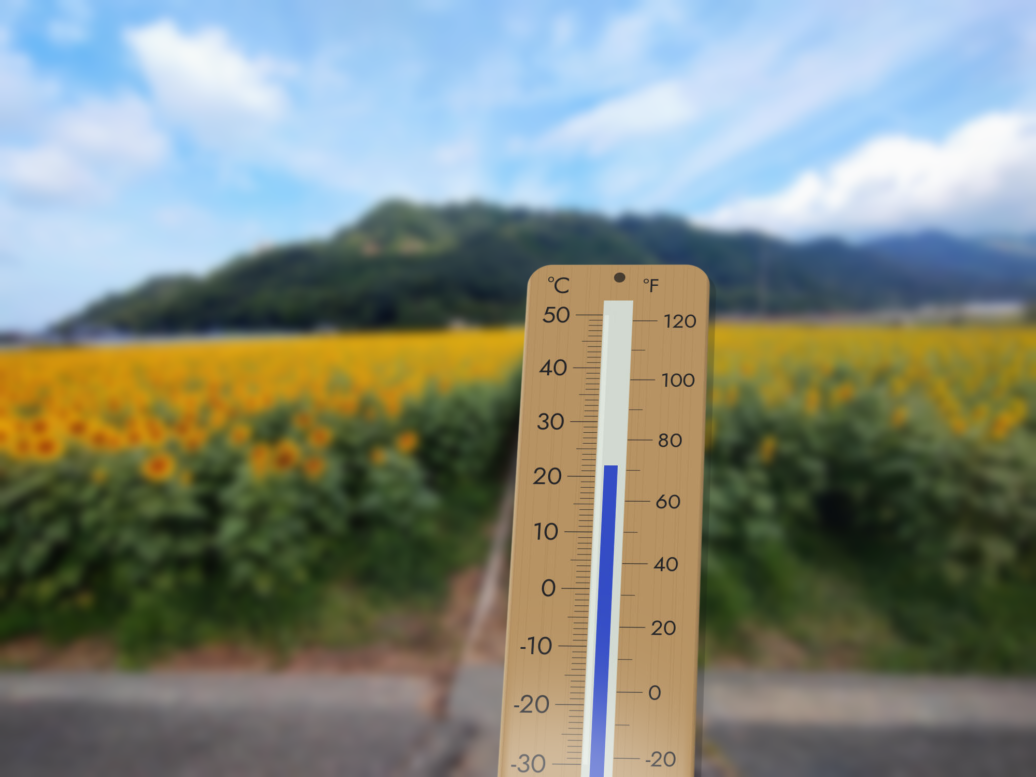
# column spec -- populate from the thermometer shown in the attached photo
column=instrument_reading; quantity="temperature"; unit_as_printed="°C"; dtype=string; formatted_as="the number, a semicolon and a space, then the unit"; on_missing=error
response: 22; °C
